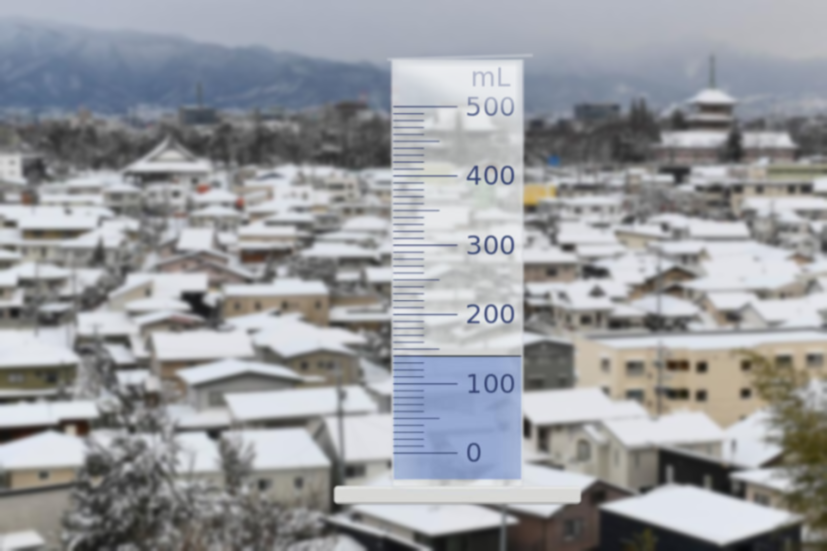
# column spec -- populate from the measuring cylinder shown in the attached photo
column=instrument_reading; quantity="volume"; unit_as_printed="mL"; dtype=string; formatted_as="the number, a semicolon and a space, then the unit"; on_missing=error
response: 140; mL
